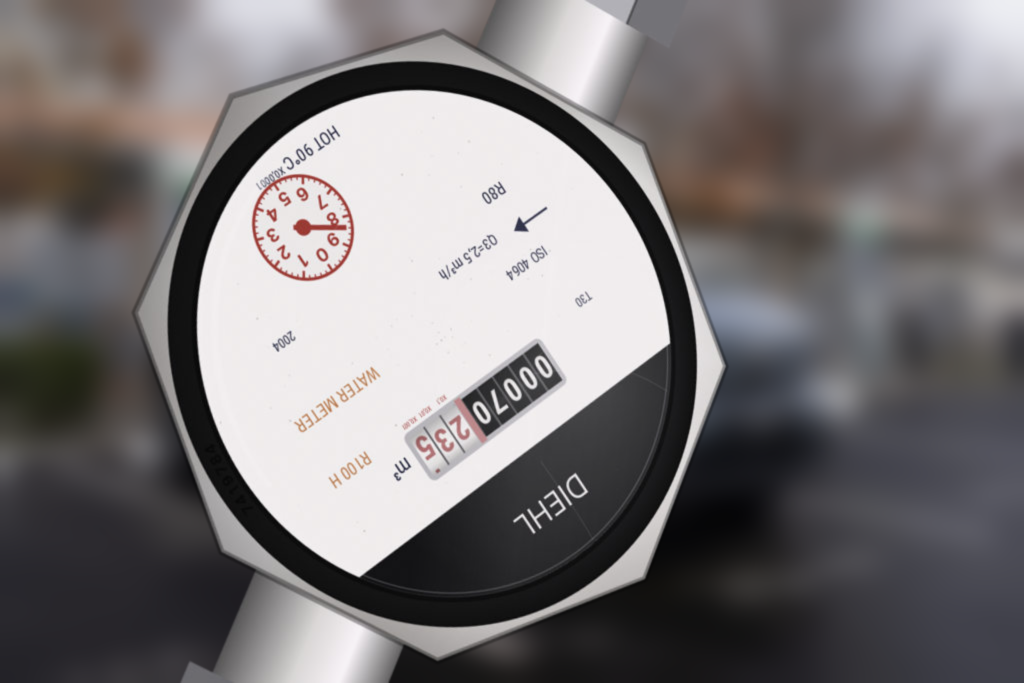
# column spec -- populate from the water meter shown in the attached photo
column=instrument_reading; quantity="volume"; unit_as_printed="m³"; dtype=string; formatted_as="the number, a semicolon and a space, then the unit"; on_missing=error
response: 70.2348; m³
